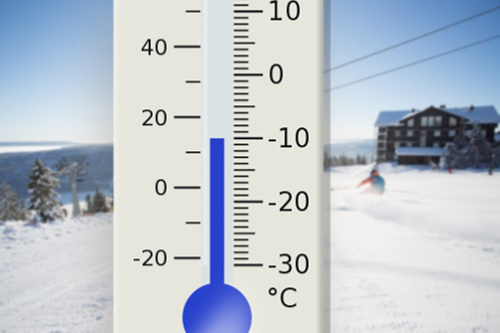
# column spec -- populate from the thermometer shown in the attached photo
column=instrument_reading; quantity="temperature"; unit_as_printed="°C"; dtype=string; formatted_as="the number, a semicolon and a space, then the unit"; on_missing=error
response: -10; °C
